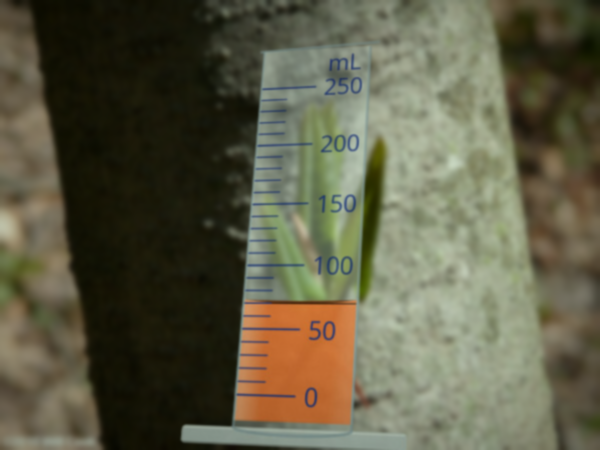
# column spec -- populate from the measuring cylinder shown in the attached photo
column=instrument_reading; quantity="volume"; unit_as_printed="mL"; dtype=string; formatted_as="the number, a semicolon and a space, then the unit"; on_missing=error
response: 70; mL
